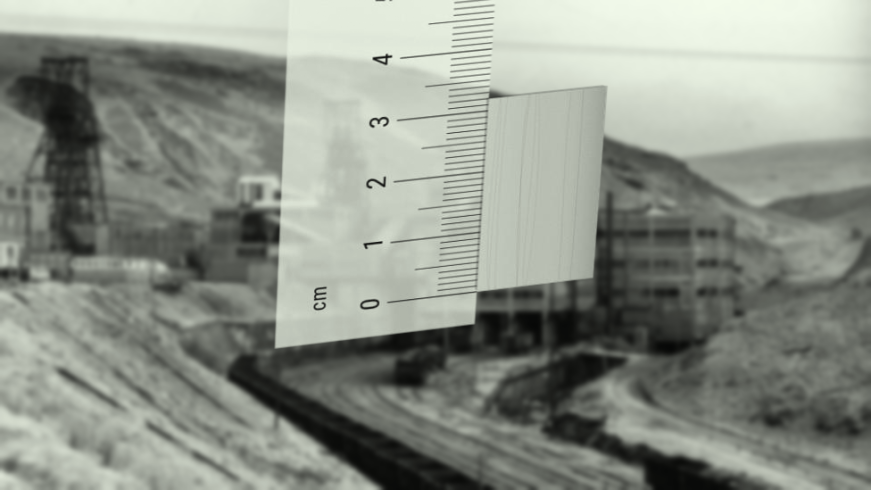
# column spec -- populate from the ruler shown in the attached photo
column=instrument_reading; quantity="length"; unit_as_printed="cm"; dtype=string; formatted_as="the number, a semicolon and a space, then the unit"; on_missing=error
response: 3.2; cm
